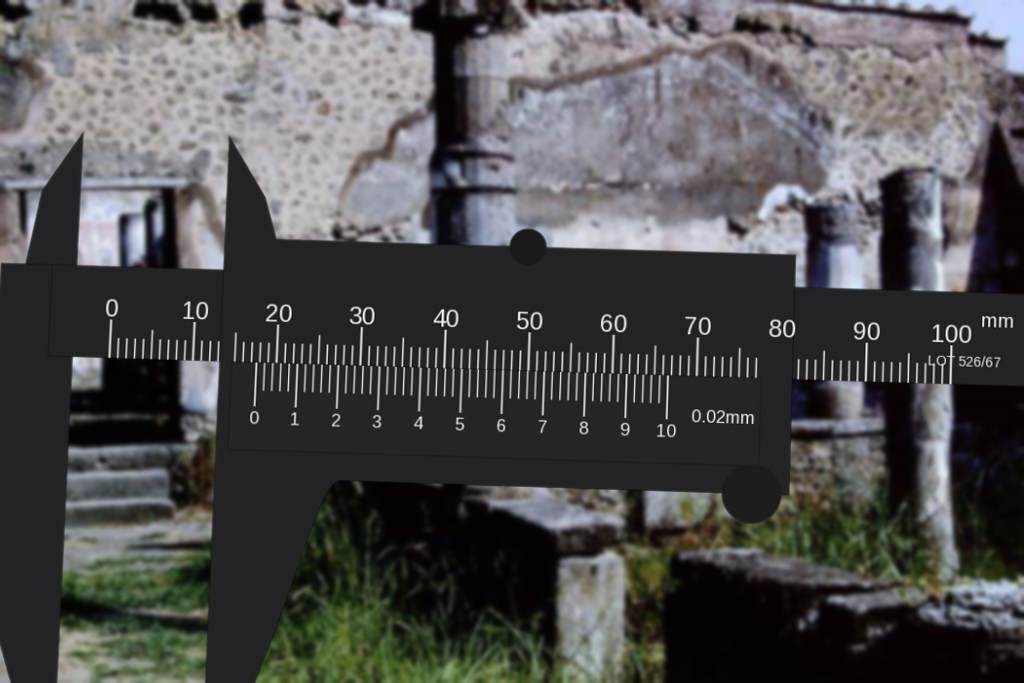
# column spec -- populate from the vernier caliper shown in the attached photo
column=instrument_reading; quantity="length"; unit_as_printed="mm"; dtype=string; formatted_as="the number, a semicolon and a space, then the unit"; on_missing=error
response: 17.6; mm
